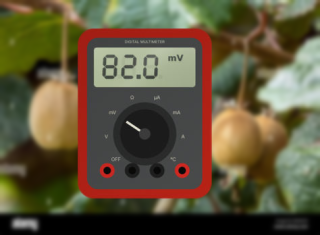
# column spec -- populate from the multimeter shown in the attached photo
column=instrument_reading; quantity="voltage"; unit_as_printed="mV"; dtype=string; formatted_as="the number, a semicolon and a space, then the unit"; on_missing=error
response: 82.0; mV
